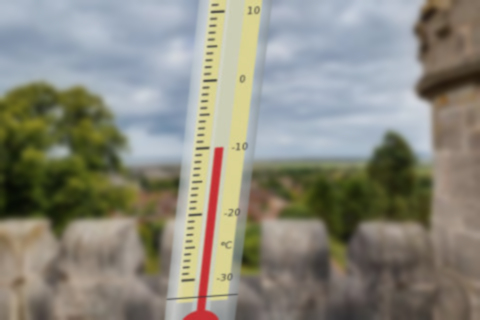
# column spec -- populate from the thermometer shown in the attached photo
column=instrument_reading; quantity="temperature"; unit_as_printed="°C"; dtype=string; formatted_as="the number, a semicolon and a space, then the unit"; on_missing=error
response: -10; °C
